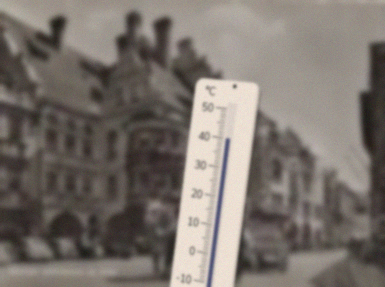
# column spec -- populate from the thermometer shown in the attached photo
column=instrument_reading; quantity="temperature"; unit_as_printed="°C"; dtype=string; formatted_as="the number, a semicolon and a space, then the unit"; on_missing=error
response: 40; °C
